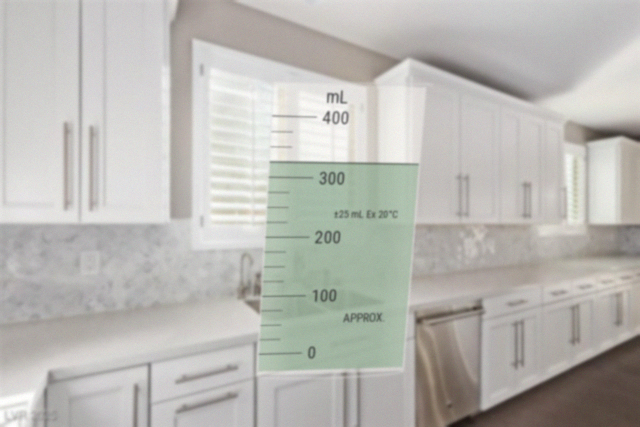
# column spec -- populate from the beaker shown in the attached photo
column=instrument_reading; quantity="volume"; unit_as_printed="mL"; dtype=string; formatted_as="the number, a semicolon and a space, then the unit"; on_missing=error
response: 325; mL
